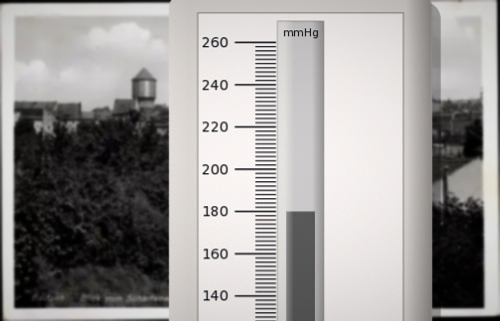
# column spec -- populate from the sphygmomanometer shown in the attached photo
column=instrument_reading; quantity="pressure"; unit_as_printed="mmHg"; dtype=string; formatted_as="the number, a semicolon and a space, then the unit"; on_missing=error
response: 180; mmHg
